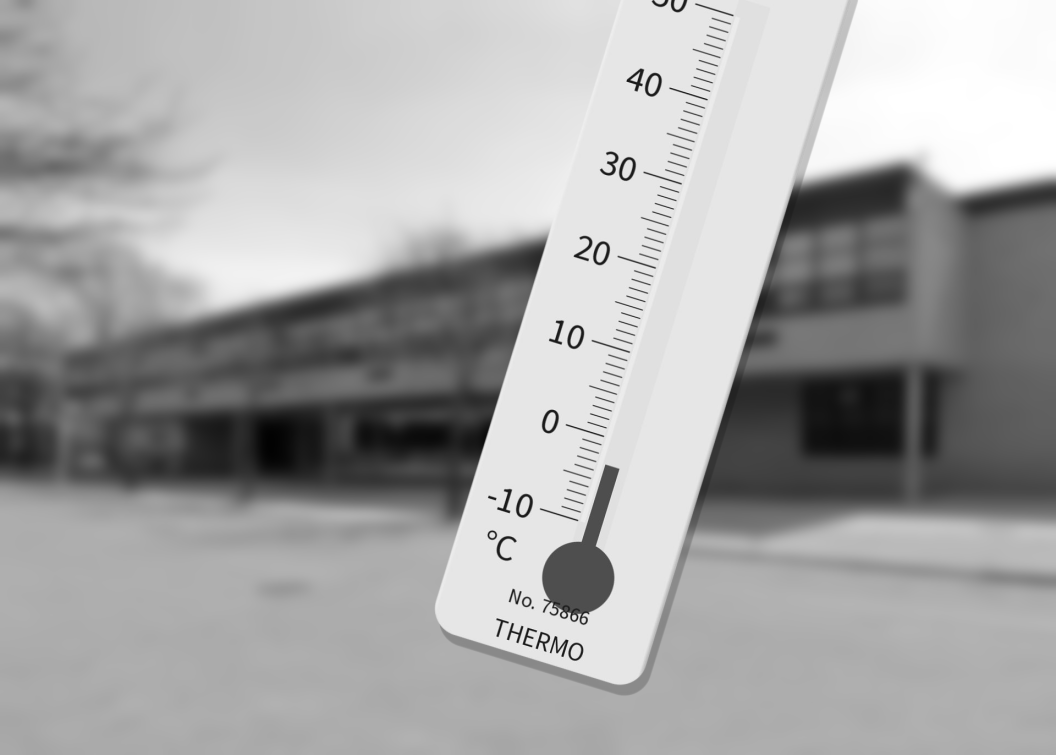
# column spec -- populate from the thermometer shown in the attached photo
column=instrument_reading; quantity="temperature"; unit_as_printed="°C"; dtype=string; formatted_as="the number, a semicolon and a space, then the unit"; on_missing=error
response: -3; °C
